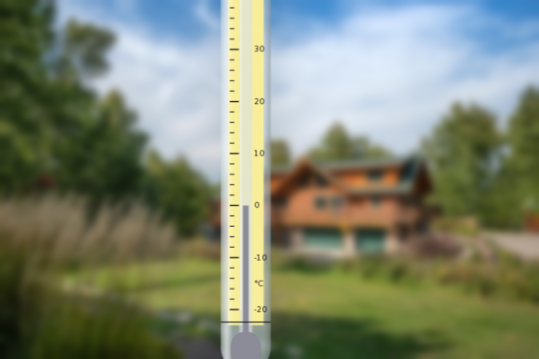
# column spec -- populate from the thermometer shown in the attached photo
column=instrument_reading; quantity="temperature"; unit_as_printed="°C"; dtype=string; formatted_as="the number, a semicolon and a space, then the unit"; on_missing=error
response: 0; °C
